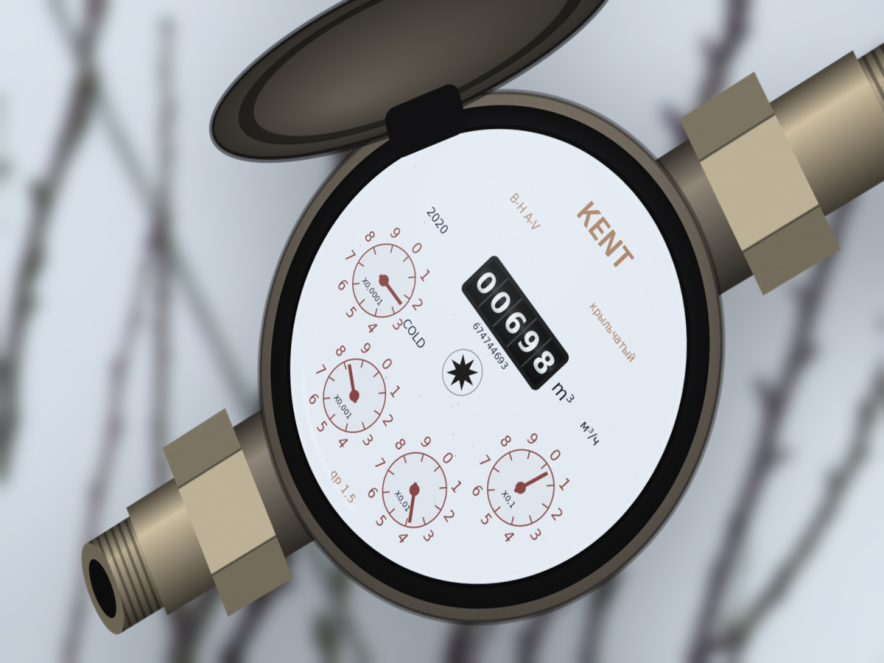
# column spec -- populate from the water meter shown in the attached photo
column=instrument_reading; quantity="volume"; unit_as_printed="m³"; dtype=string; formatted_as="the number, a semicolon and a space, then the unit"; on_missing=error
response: 698.0382; m³
